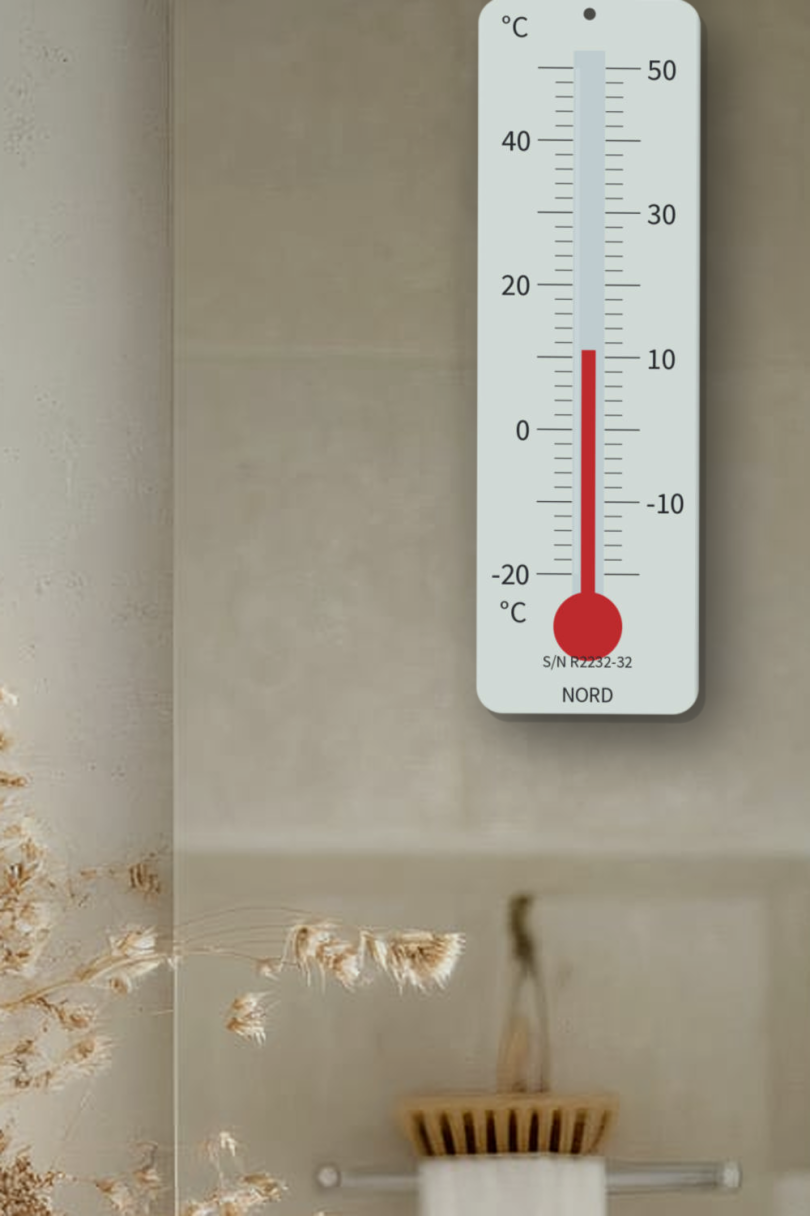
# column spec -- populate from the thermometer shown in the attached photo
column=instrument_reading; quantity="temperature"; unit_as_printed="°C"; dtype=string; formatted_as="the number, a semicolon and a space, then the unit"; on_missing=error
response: 11; °C
